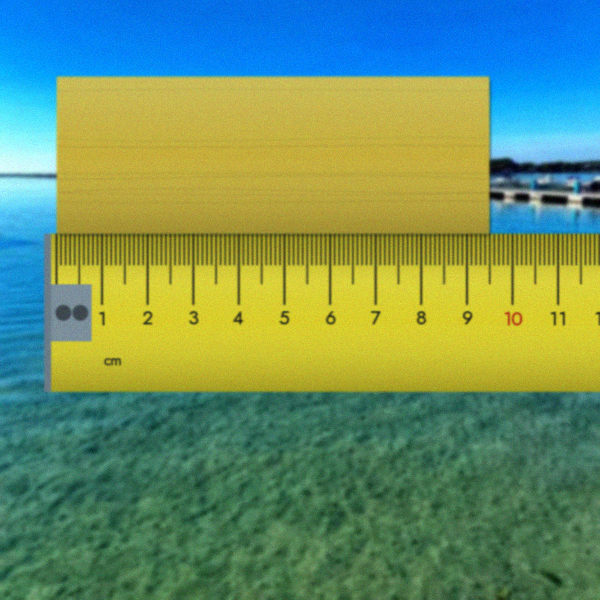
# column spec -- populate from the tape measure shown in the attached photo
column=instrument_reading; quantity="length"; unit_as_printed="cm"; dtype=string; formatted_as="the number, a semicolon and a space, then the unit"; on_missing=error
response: 9.5; cm
